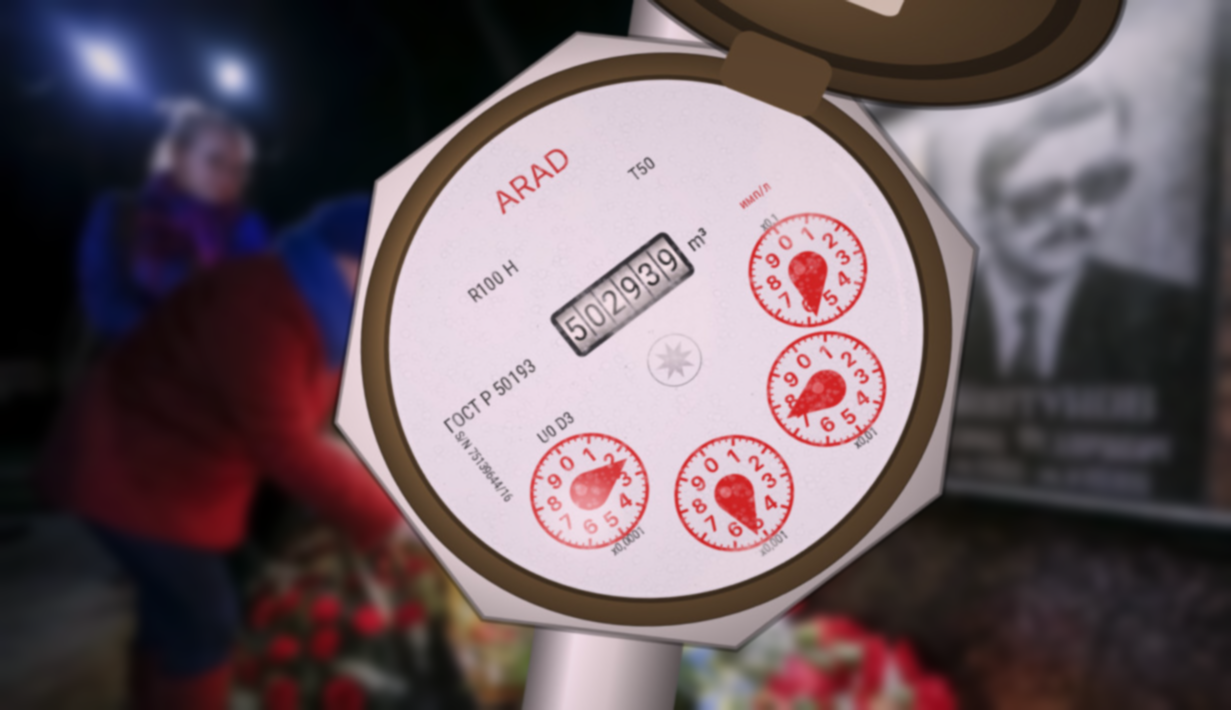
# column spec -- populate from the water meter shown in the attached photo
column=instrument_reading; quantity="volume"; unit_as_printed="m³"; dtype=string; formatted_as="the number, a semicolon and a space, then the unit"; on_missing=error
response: 502939.5752; m³
